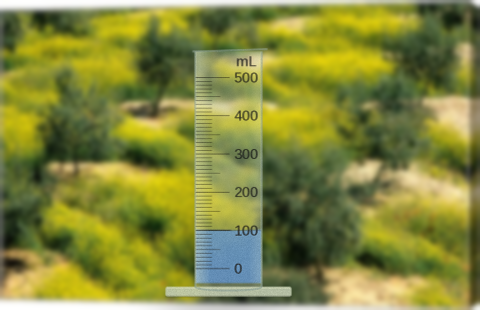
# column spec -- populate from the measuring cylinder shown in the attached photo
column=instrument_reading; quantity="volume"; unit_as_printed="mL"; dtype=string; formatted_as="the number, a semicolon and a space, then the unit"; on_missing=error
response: 100; mL
